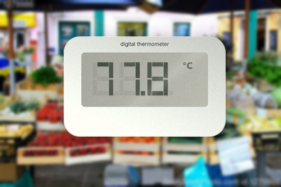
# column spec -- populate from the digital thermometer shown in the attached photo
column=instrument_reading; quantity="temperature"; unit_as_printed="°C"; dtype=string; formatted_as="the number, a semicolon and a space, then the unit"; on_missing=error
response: 77.8; °C
